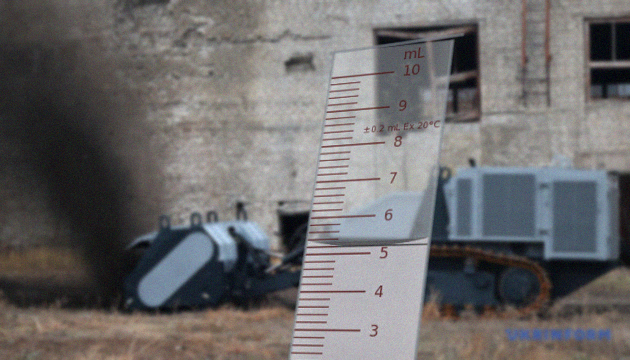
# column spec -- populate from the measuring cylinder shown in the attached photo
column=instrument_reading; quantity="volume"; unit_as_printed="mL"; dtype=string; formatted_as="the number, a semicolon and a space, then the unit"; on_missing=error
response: 5.2; mL
